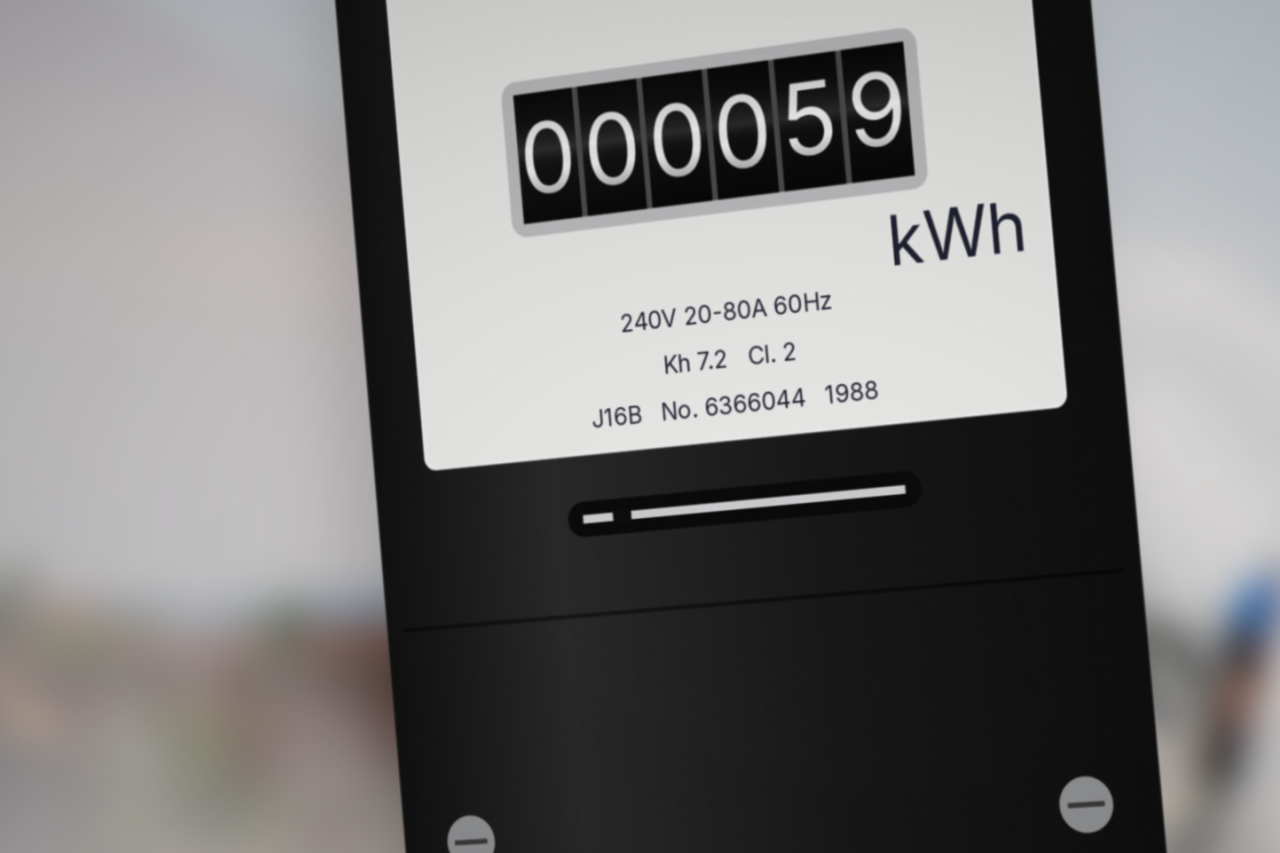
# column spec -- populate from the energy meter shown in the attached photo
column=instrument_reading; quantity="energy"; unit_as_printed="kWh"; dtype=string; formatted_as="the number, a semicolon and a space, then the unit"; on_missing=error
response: 59; kWh
